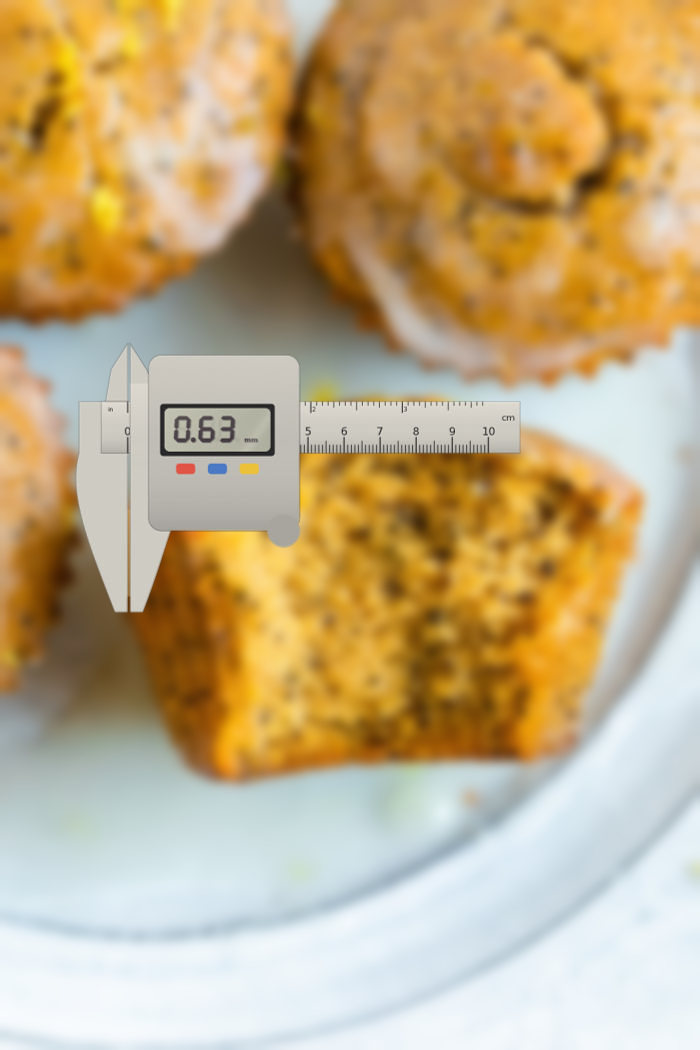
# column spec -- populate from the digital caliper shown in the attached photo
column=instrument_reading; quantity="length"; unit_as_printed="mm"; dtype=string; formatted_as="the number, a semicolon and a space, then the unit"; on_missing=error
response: 0.63; mm
